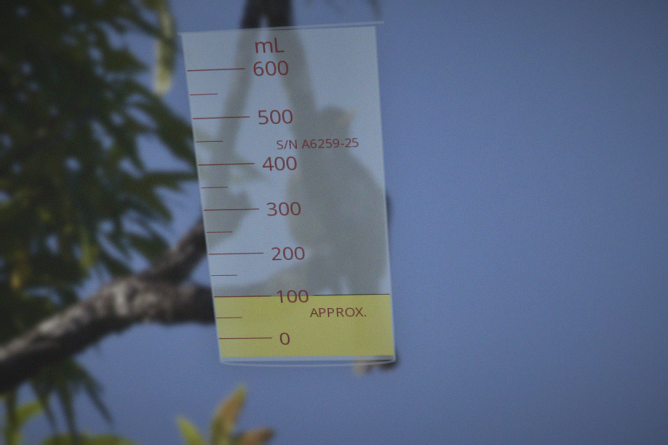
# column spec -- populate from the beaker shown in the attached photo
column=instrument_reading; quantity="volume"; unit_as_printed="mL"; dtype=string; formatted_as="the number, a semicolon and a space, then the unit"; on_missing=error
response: 100; mL
